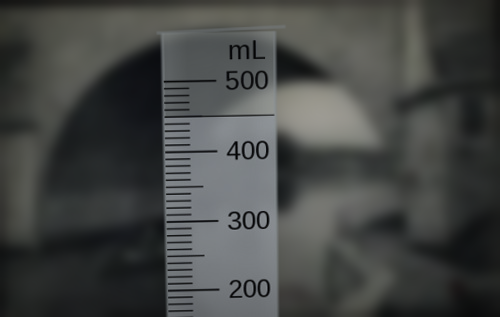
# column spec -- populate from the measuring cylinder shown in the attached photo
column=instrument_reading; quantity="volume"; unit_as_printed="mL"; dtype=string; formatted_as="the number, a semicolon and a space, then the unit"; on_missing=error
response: 450; mL
